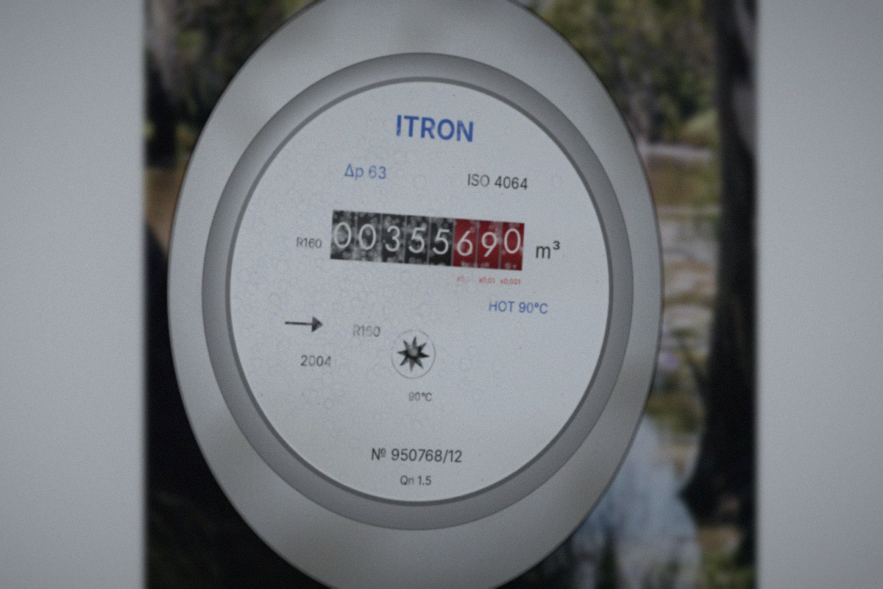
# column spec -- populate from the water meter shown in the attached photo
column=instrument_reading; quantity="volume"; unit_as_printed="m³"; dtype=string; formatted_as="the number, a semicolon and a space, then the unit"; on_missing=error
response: 355.690; m³
